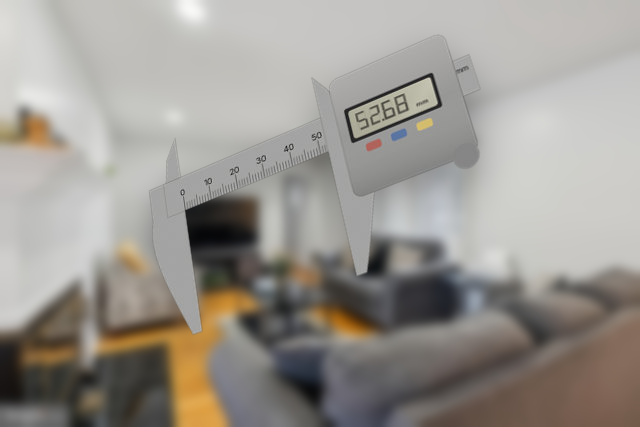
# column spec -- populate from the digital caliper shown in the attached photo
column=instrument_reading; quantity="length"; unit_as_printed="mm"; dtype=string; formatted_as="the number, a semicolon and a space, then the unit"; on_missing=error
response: 52.68; mm
